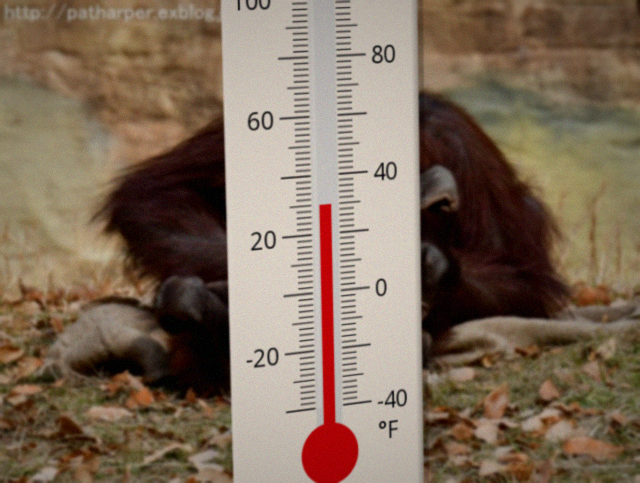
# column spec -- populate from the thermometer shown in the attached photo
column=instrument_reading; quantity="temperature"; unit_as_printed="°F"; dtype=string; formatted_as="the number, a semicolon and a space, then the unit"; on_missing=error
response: 30; °F
